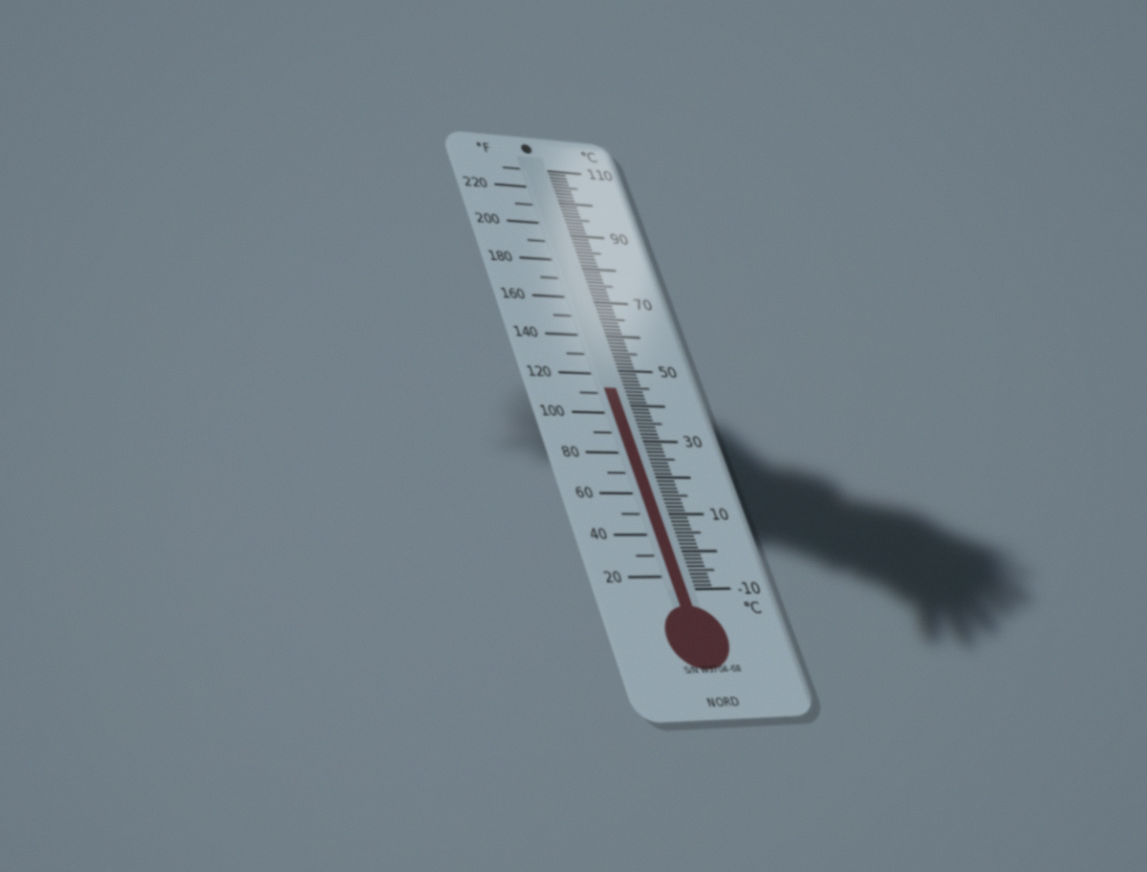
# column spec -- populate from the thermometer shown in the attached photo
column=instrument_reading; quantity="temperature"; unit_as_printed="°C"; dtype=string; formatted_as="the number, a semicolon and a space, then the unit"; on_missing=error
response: 45; °C
